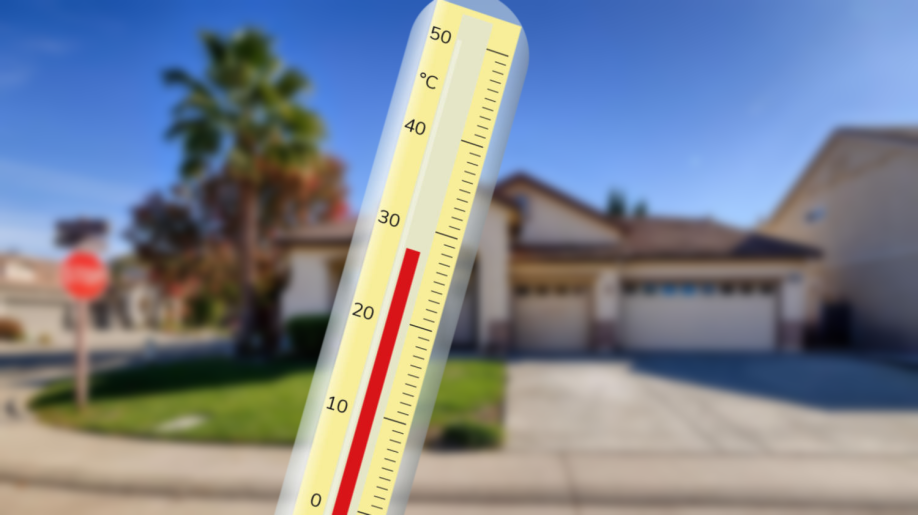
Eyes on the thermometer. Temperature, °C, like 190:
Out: 27.5
